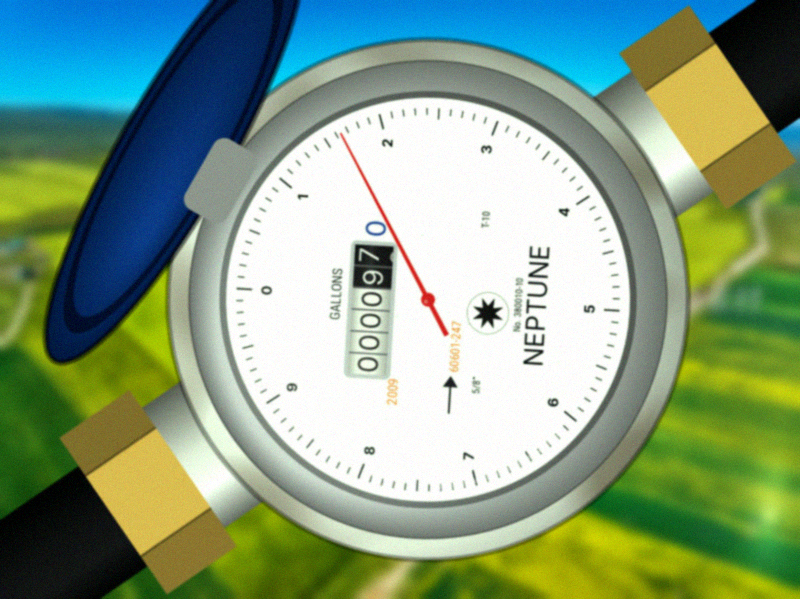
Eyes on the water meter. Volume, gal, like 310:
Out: 971.6
